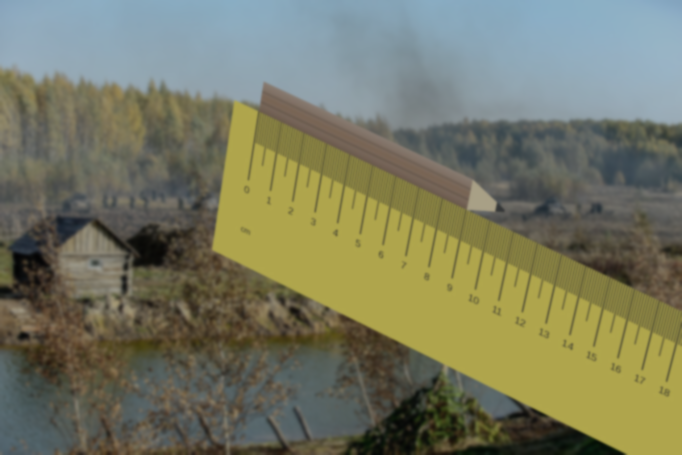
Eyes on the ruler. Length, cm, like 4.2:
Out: 10.5
